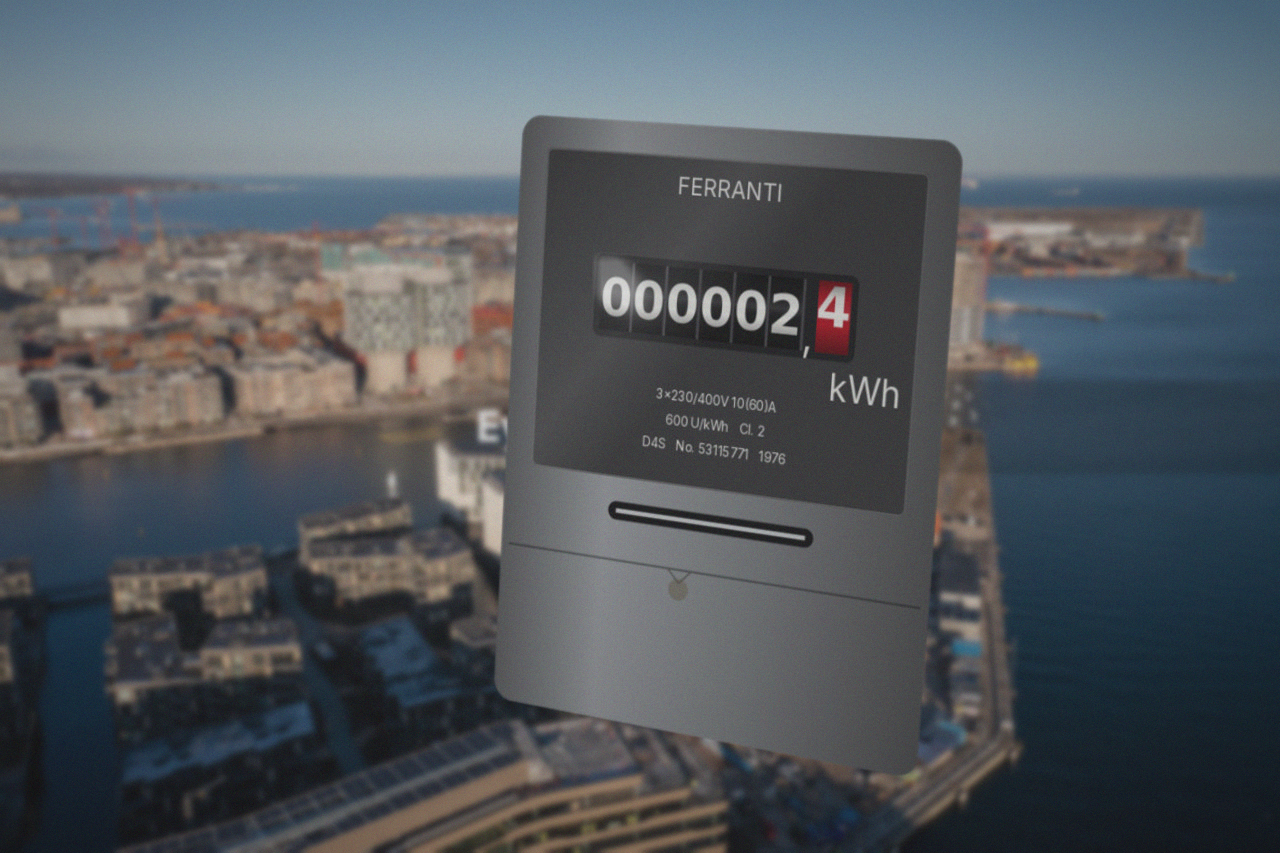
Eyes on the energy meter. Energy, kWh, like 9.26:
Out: 2.4
